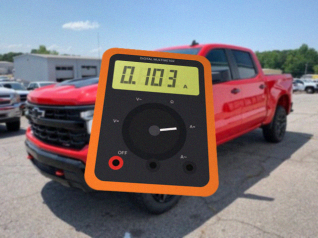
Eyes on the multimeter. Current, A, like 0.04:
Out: 0.103
